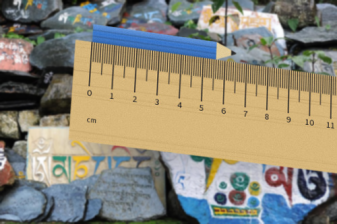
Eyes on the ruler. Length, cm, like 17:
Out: 6.5
